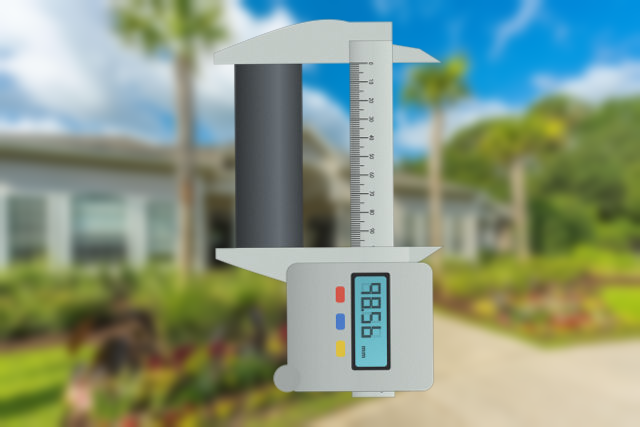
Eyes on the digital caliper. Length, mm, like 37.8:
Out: 98.56
